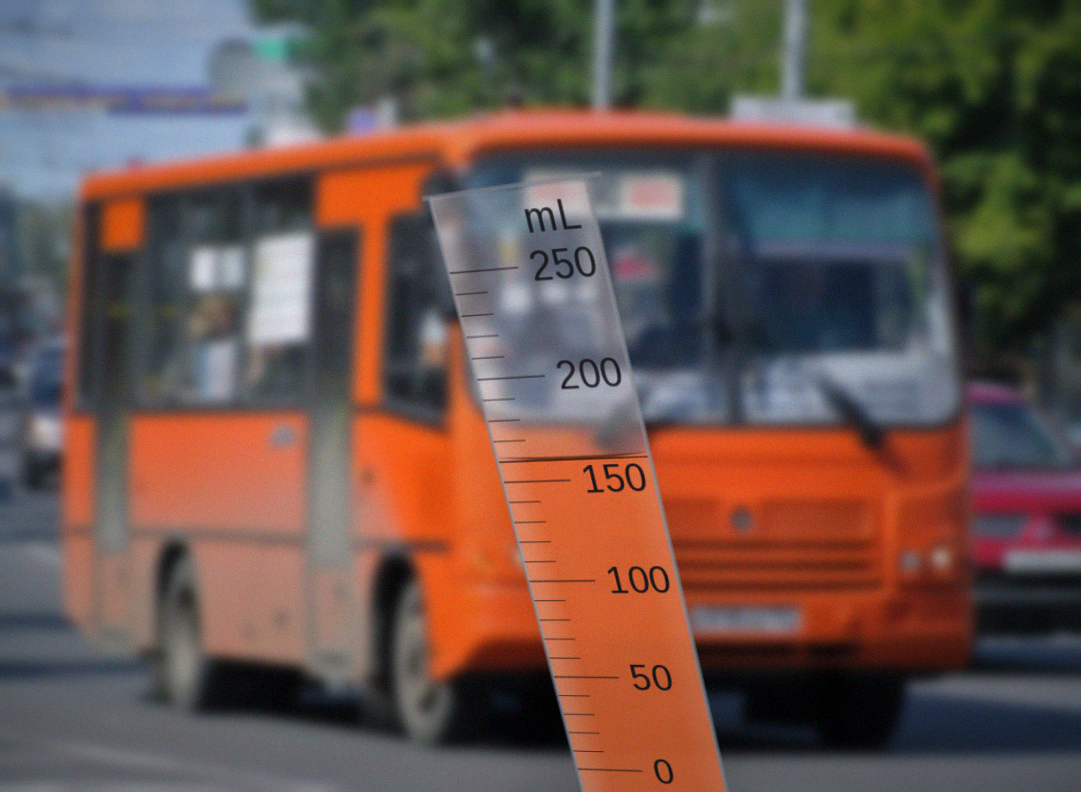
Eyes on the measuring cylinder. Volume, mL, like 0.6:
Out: 160
